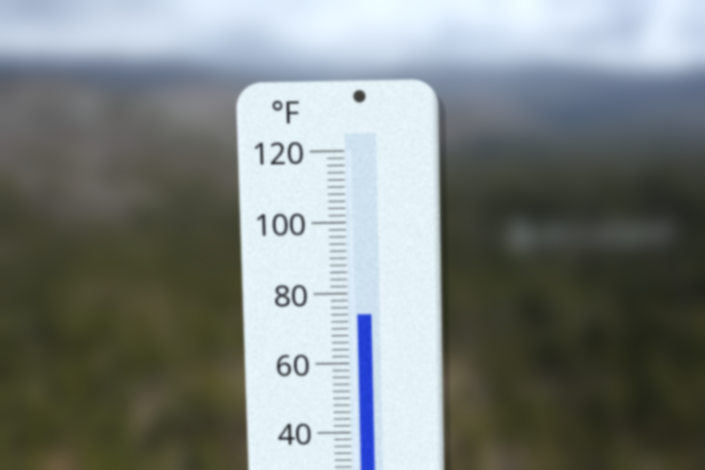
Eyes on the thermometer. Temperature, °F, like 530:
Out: 74
